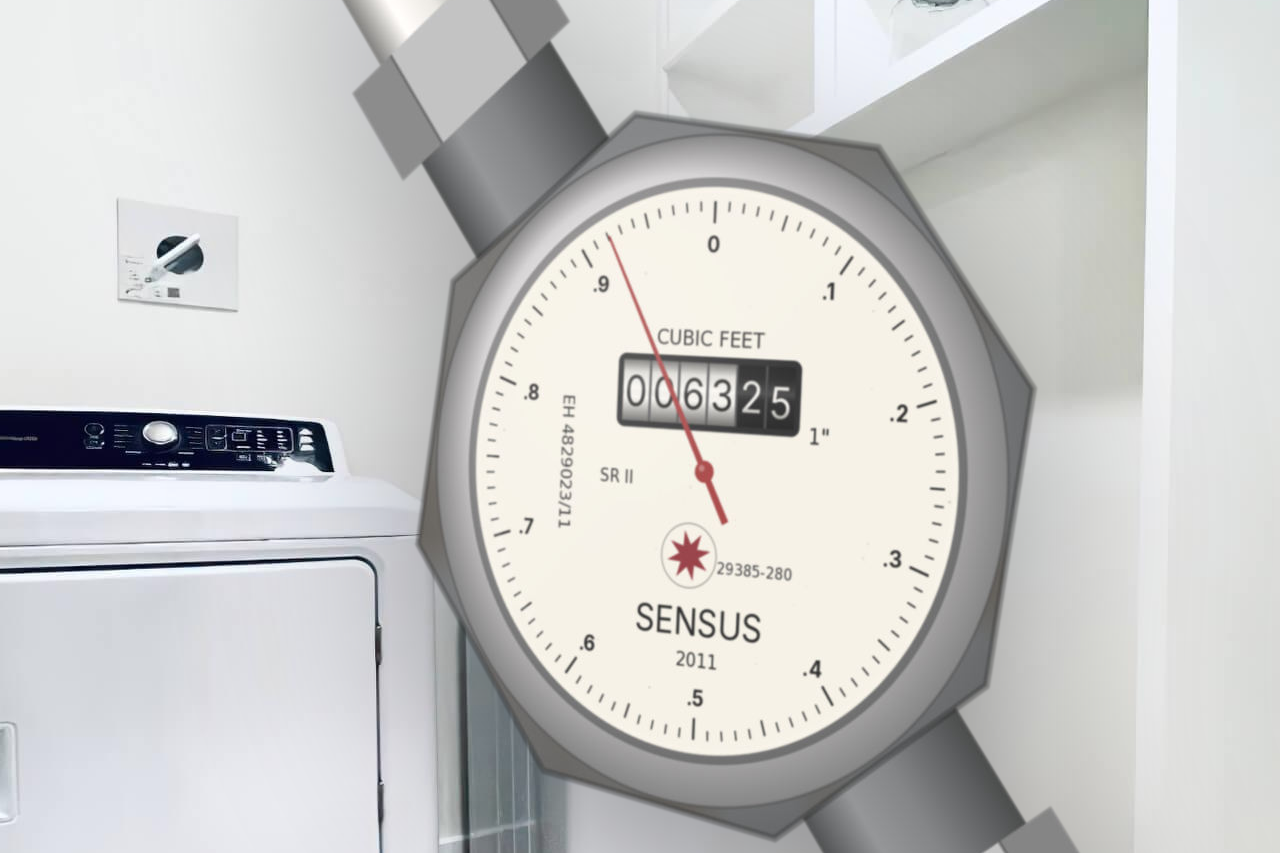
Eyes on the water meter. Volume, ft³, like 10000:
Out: 6324.92
